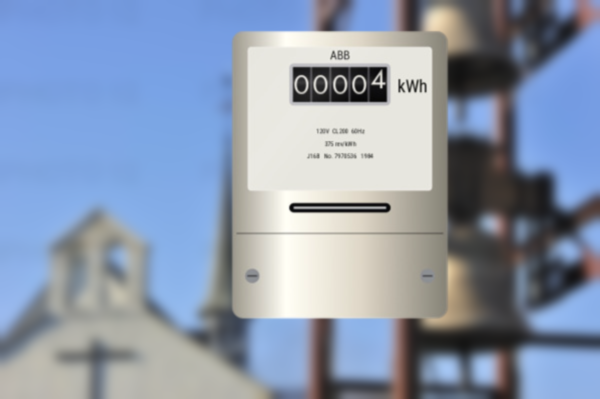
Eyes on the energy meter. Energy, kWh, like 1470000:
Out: 4
